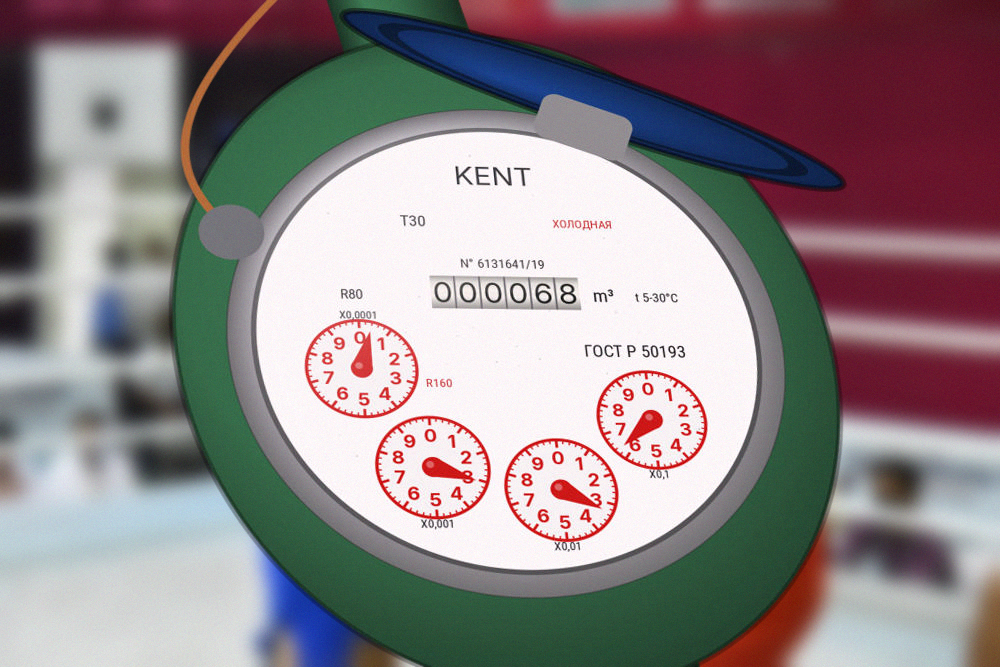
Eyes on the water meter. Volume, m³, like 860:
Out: 68.6330
